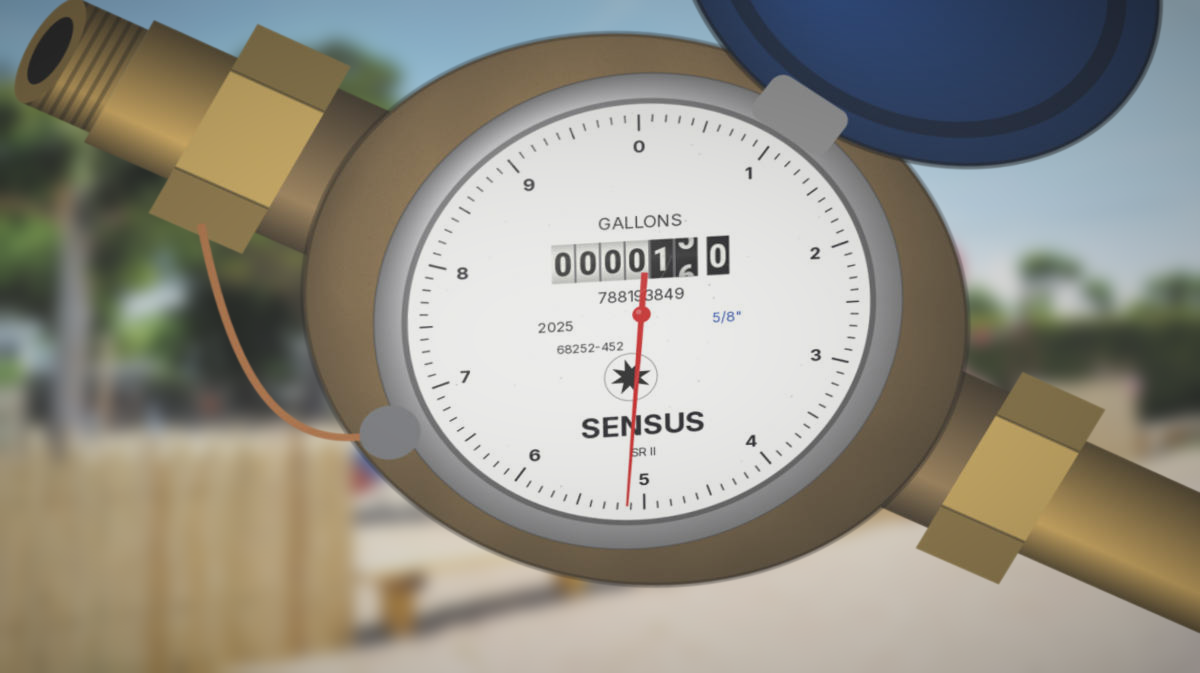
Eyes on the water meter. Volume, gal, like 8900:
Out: 155.1
